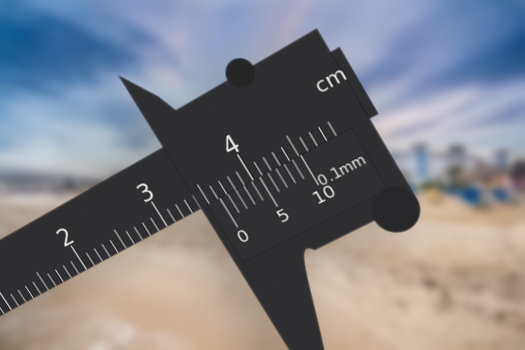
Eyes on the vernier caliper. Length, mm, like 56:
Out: 36.2
